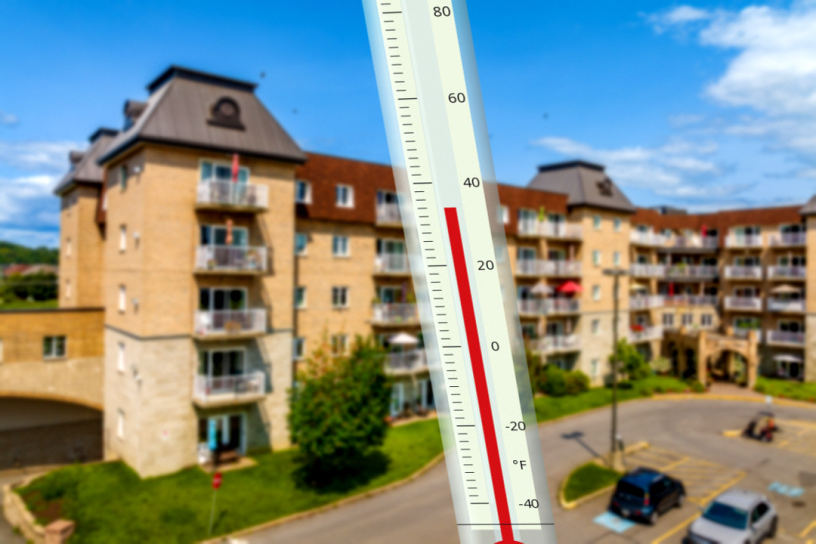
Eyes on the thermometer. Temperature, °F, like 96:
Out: 34
